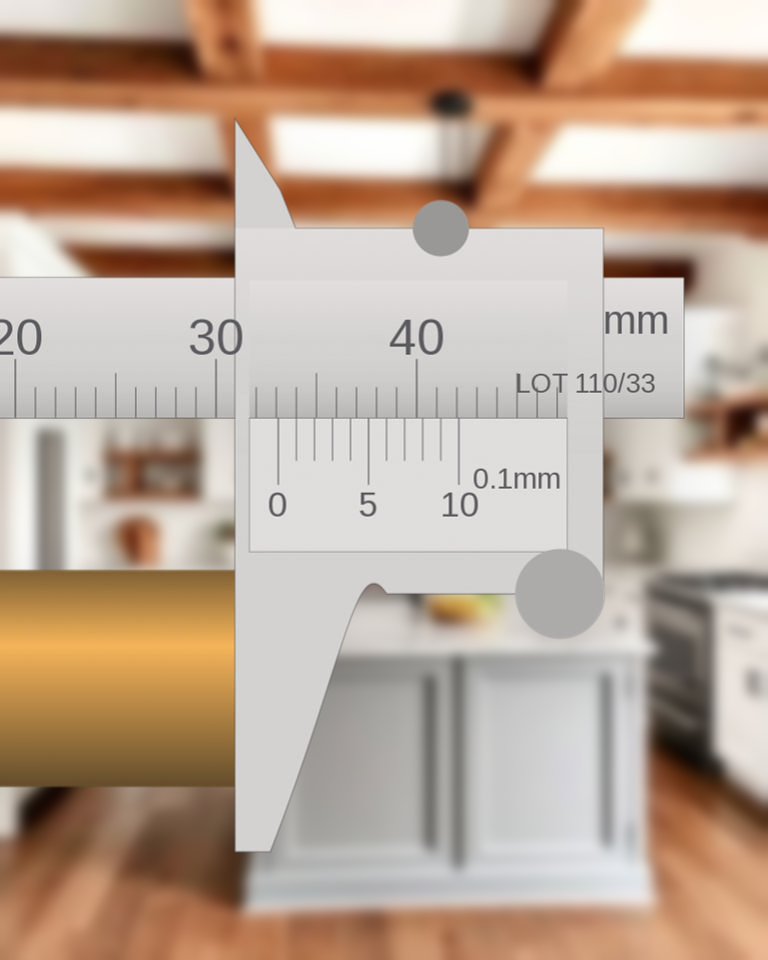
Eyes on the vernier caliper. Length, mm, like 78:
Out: 33.1
